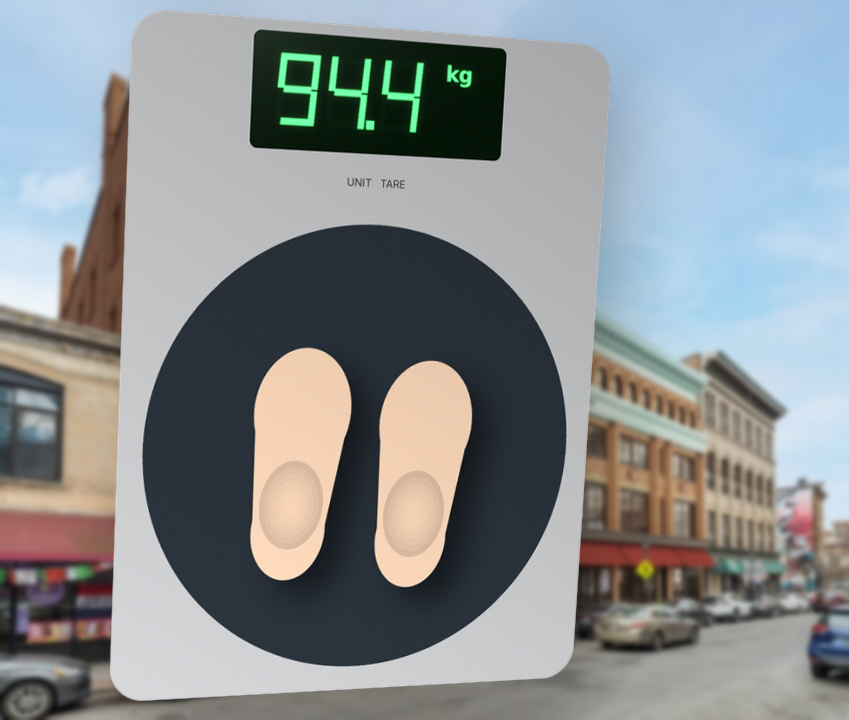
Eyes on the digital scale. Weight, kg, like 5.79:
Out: 94.4
